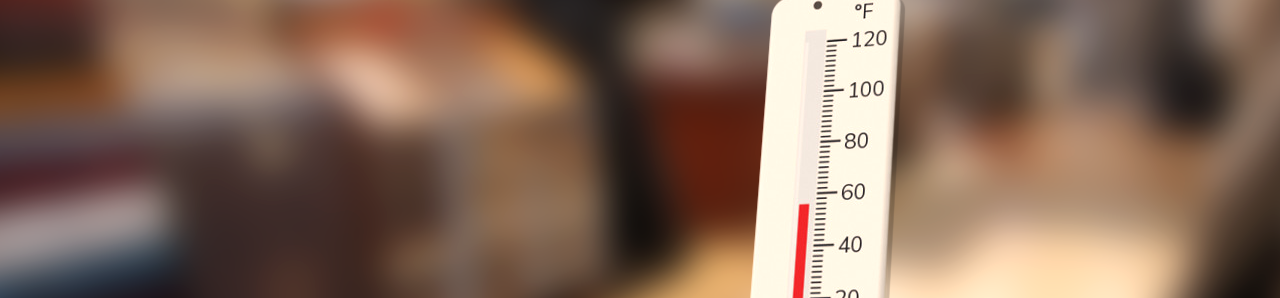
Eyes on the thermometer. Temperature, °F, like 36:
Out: 56
